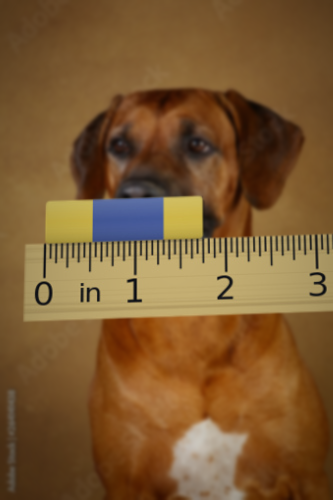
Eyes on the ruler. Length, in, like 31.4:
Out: 1.75
